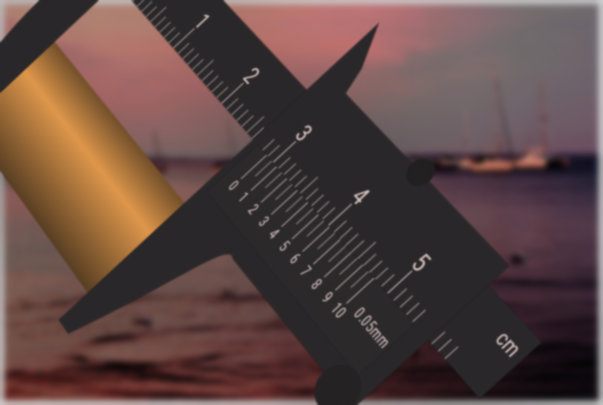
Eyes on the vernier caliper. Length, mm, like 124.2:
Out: 28.8
